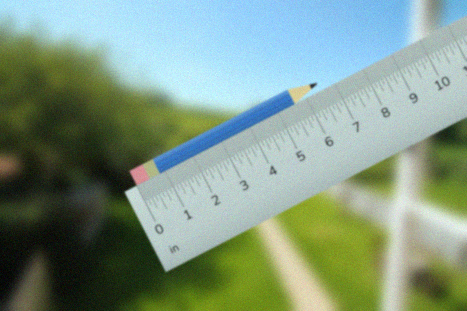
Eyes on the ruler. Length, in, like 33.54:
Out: 6.5
